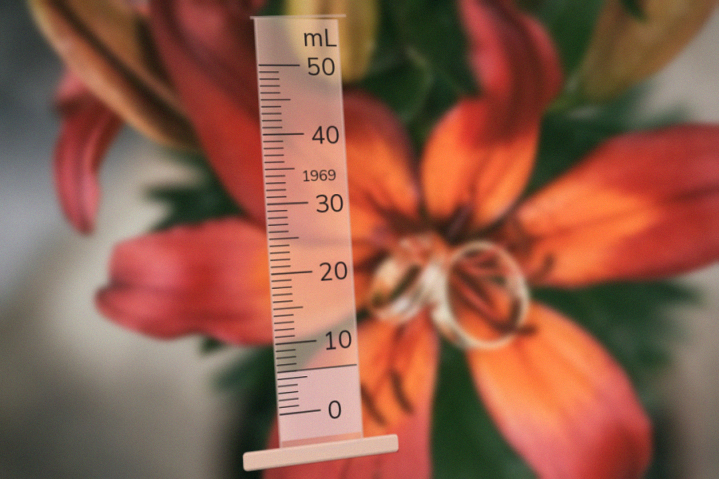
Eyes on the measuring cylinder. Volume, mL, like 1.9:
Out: 6
